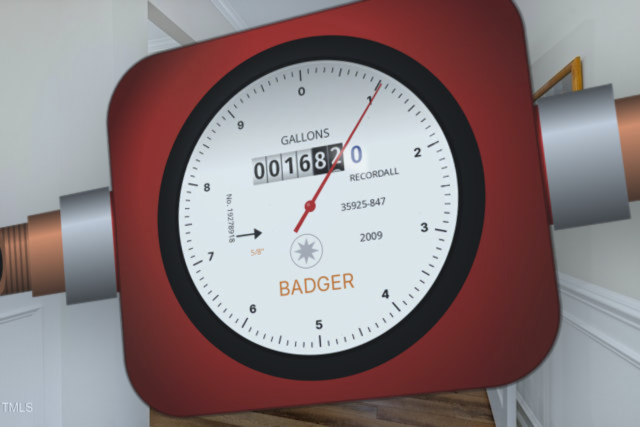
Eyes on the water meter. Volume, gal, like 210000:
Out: 16821.0
